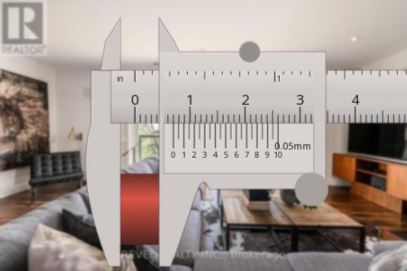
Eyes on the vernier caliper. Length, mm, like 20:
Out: 7.0
